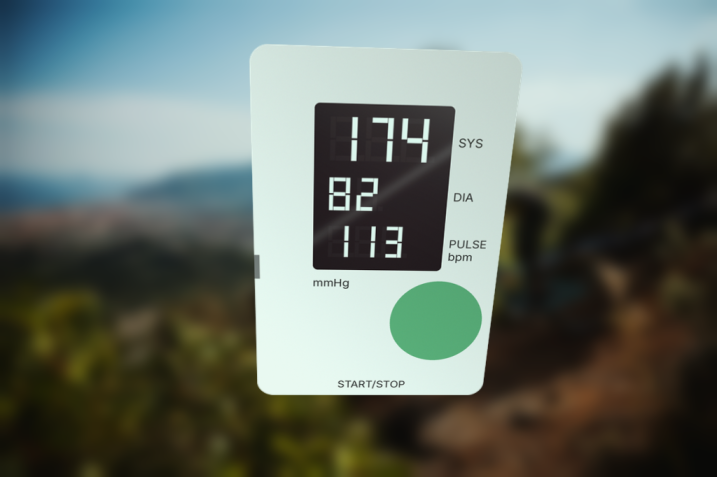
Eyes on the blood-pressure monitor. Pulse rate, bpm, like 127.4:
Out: 113
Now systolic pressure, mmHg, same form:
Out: 174
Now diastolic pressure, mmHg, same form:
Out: 82
